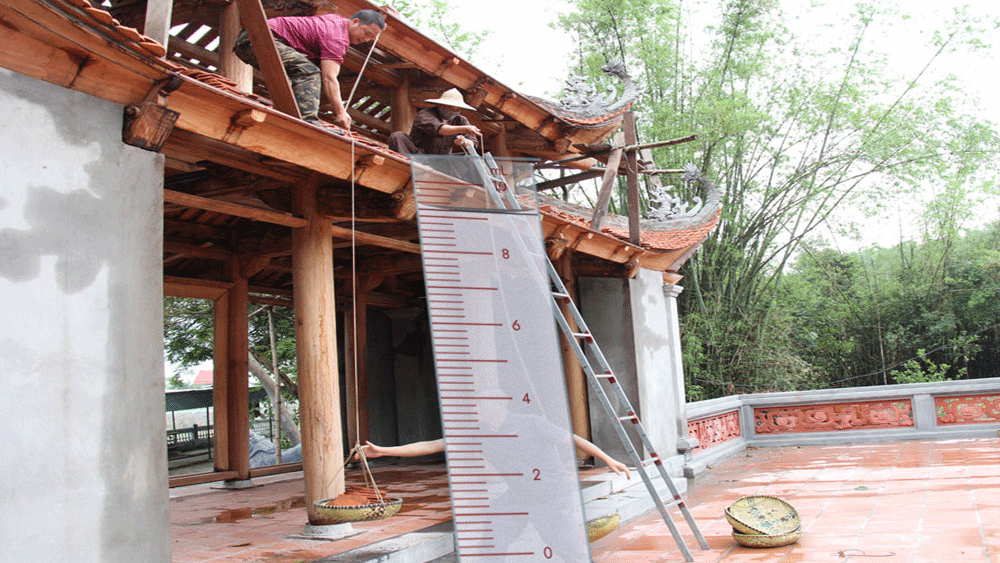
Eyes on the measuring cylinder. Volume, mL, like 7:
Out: 9.2
